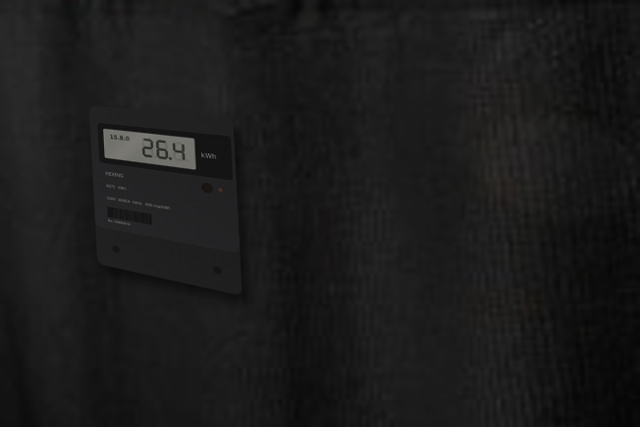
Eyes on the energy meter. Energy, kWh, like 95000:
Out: 26.4
